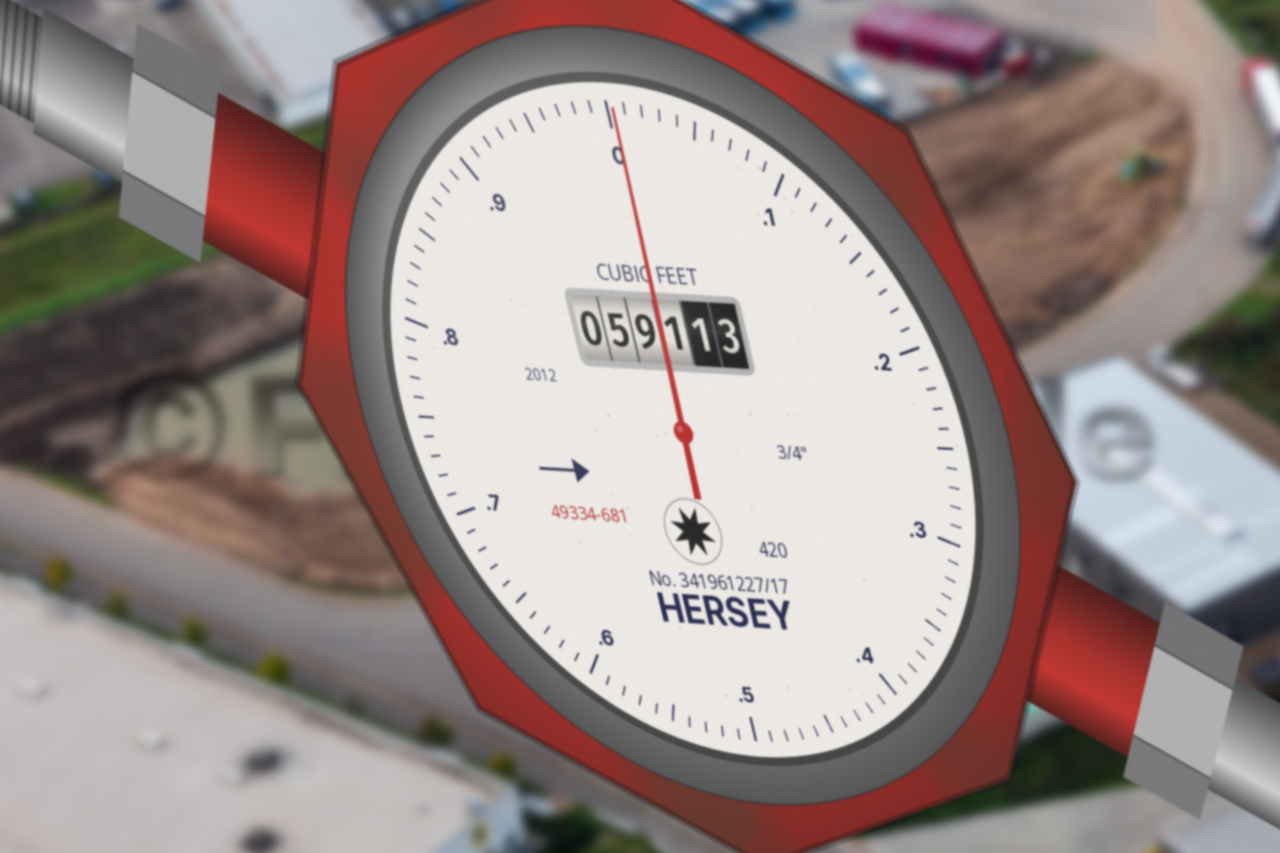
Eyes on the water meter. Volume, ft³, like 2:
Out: 59113.00
